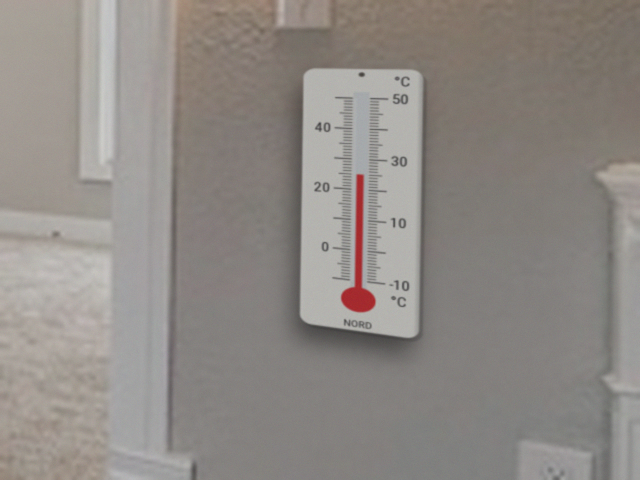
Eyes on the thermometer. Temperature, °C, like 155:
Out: 25
